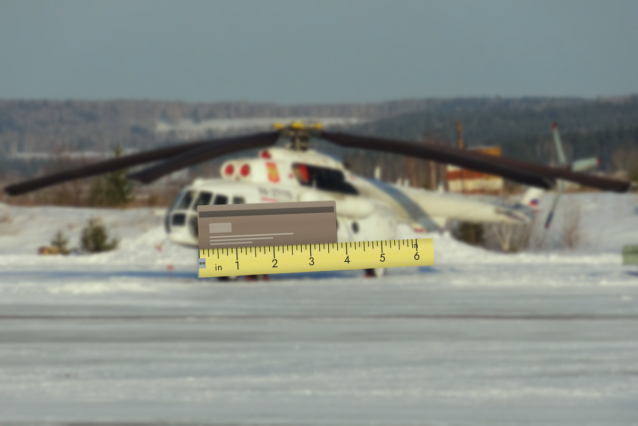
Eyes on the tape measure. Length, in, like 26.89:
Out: 3.75
